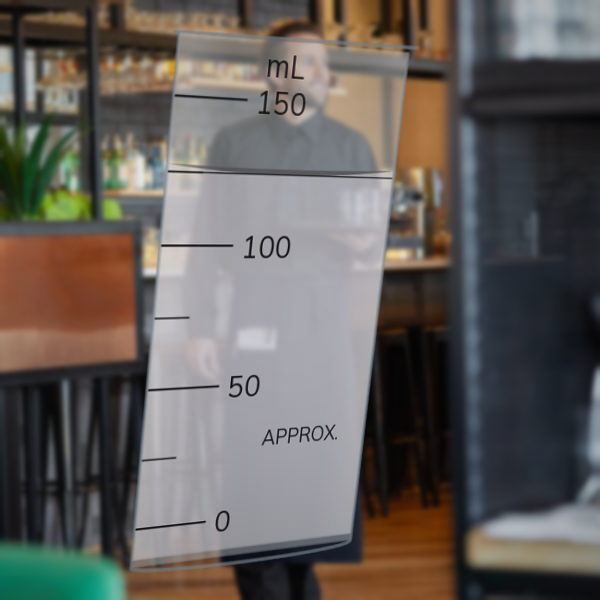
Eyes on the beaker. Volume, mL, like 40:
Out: 125
